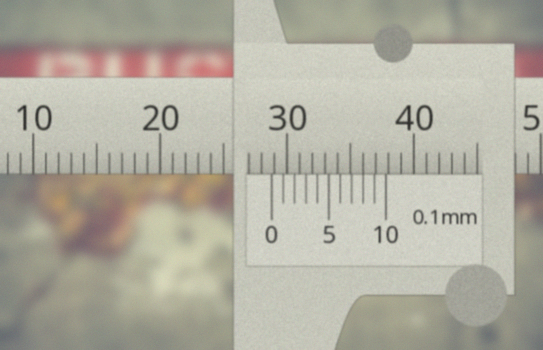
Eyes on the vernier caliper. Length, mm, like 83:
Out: 28.8
